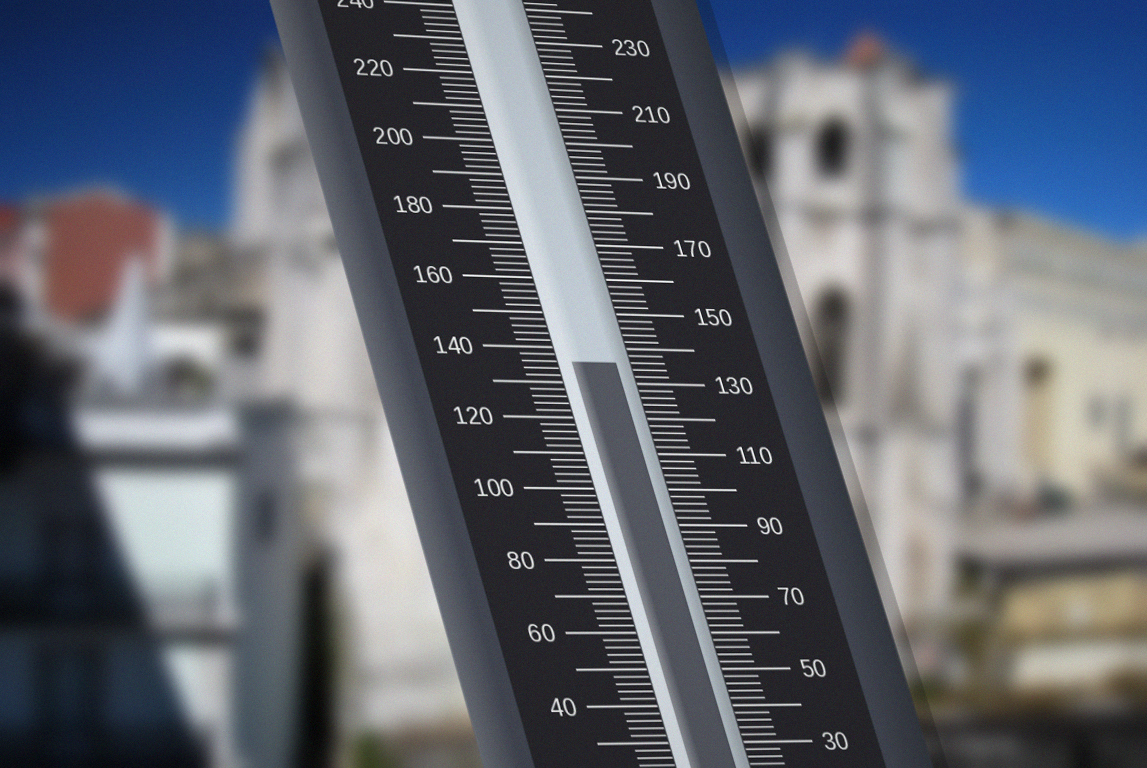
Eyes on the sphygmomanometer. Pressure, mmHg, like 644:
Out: 136
